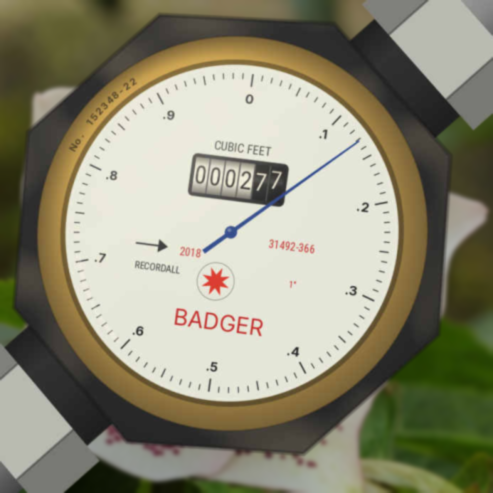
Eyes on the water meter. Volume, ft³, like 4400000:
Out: 277.13
